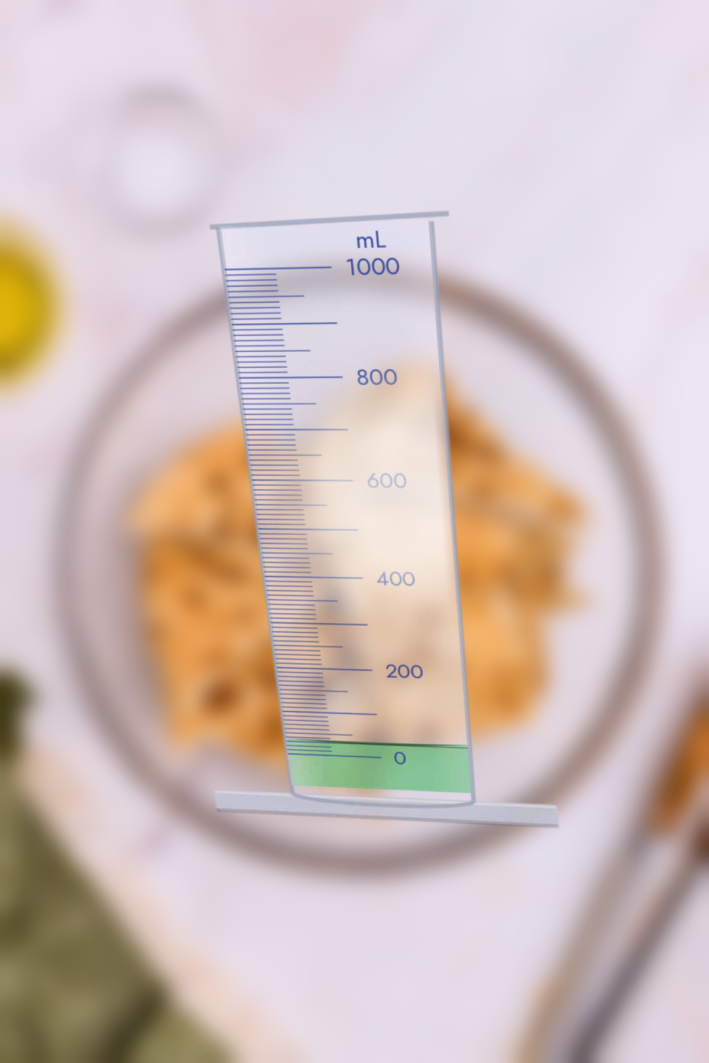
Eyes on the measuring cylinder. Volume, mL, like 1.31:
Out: 30
